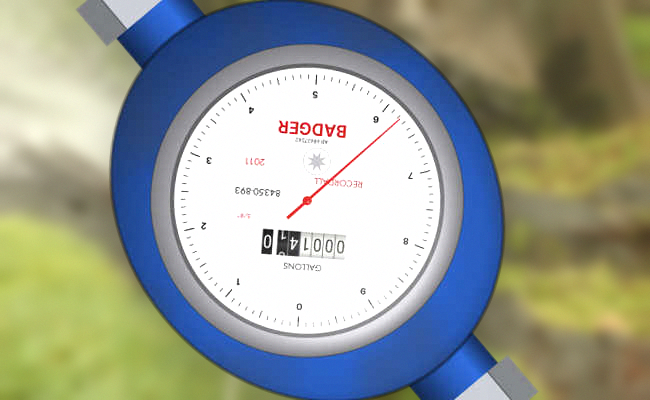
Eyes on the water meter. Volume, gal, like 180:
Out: 1406.2
